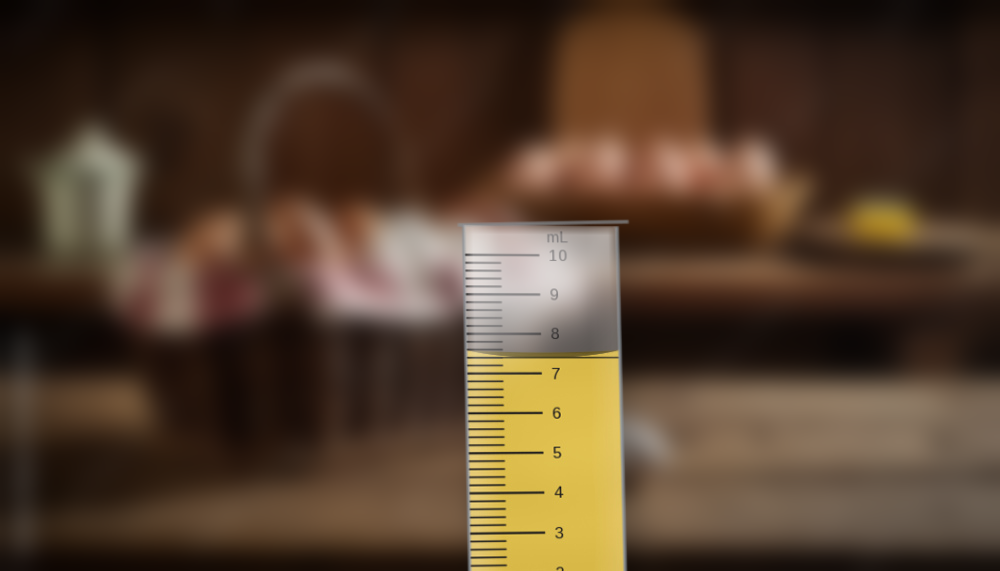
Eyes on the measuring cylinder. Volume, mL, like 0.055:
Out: 7.4
